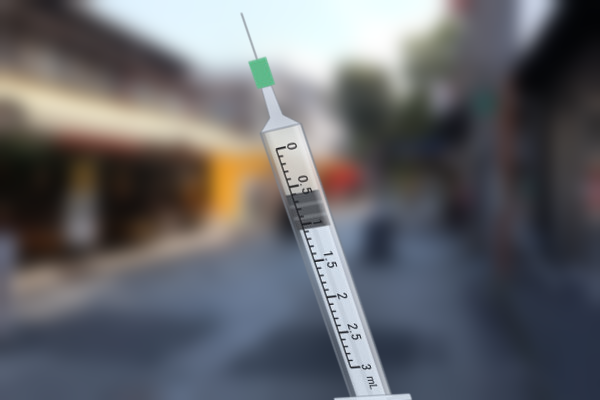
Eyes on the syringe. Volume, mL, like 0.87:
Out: 0.6
